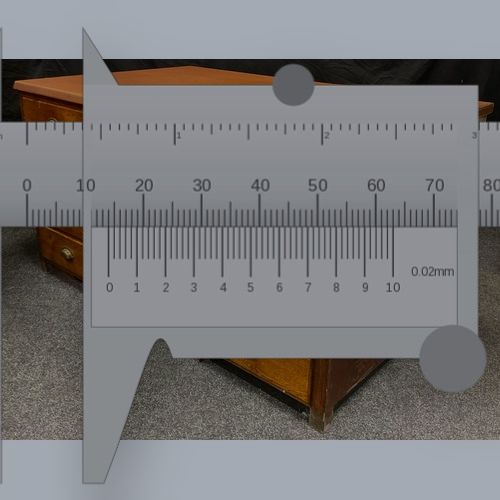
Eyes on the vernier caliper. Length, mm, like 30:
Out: 14.0
